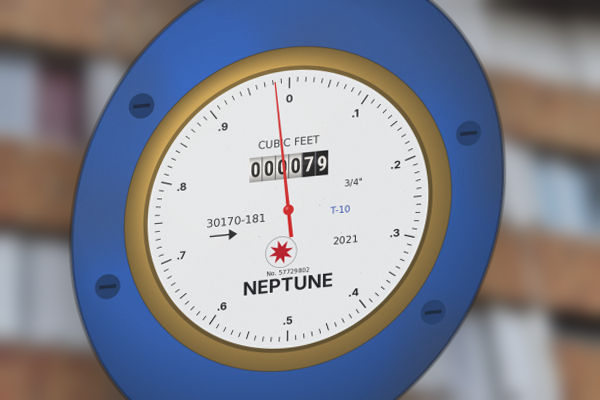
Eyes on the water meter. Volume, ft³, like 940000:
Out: 78.98
